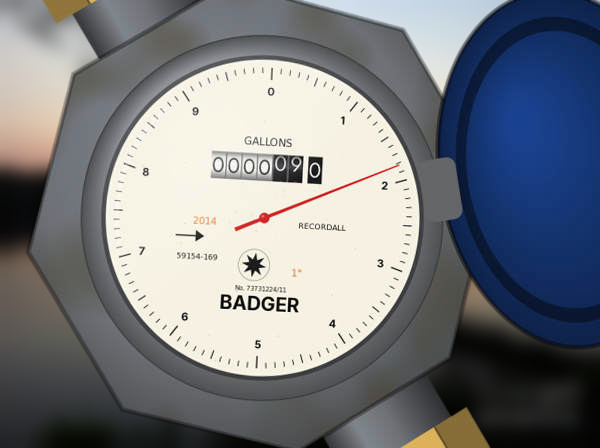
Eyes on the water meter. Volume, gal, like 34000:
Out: 91.8
